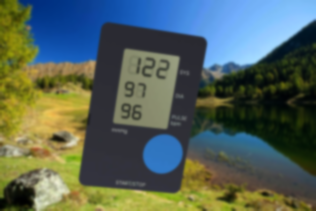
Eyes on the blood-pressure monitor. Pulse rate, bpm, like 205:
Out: 96
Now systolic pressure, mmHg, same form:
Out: 122
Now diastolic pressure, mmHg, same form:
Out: 97
